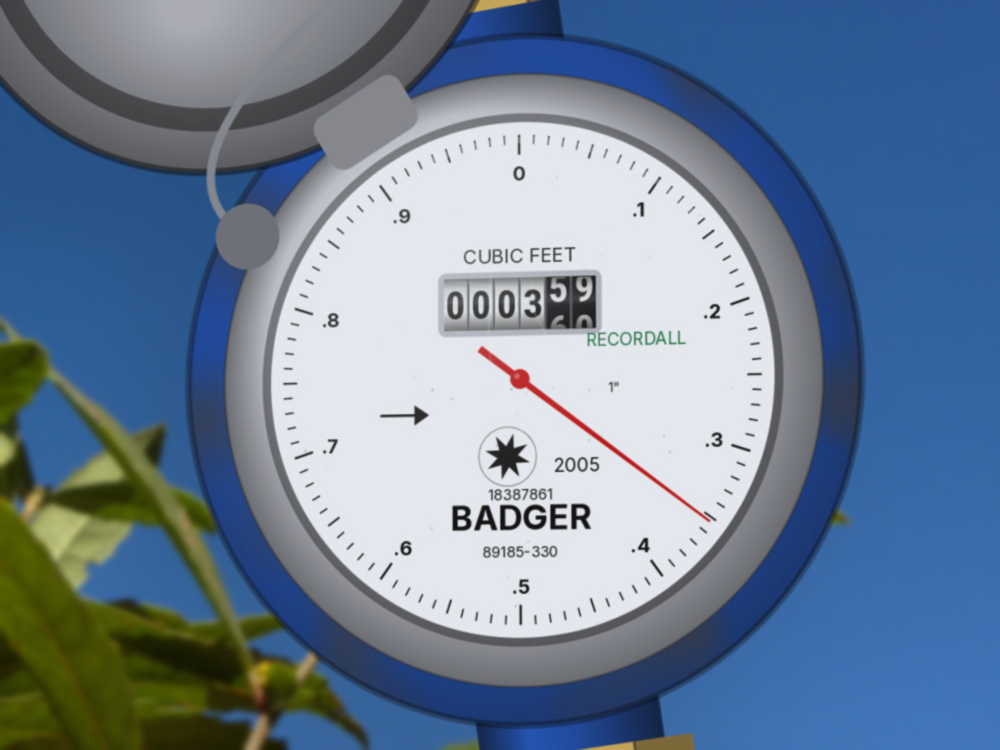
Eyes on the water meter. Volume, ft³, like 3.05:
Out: 359.35
